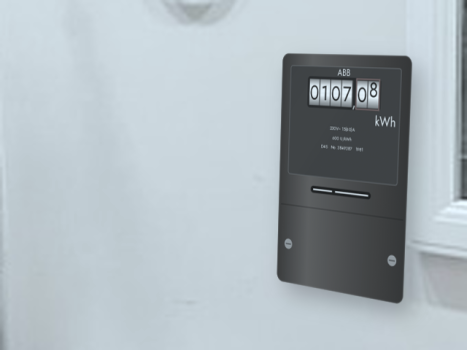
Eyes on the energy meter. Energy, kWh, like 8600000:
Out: 107.08
